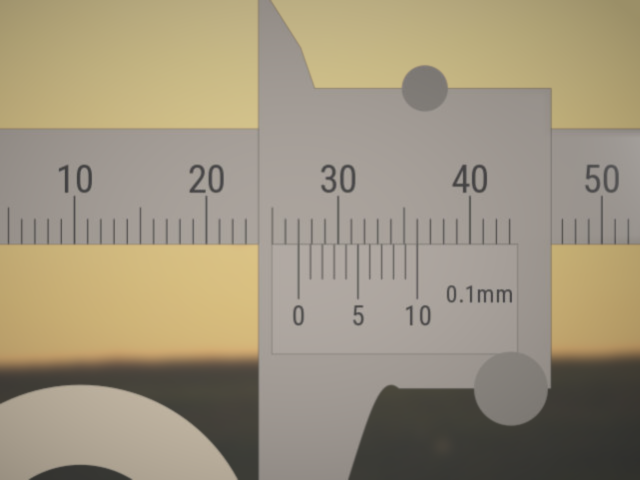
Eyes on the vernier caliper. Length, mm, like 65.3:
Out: 27.0
